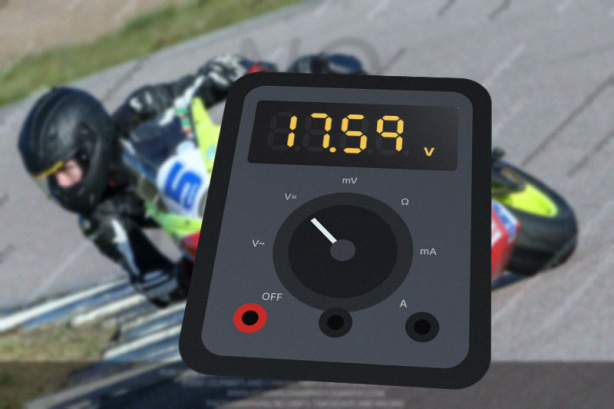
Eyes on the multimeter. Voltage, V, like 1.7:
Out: 17.59
